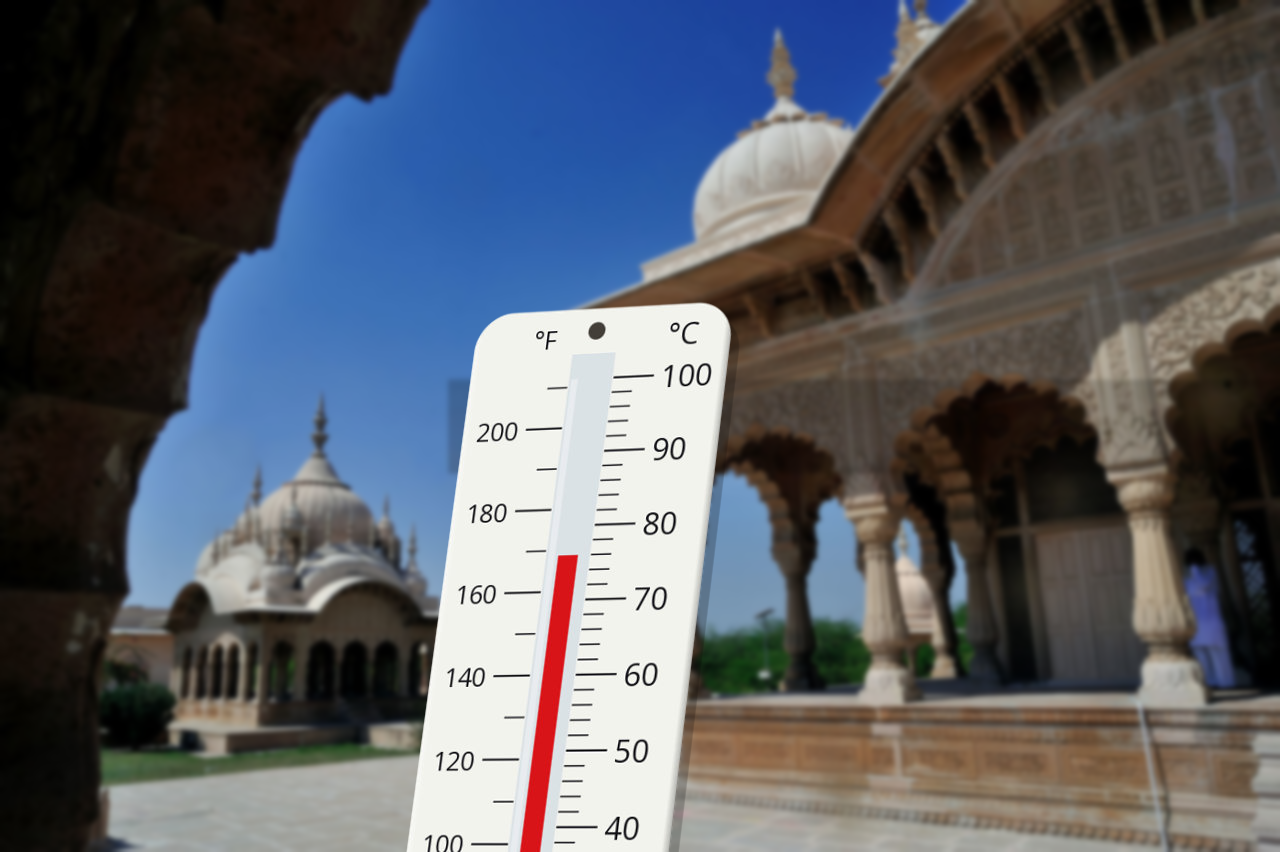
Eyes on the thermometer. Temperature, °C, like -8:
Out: 76
